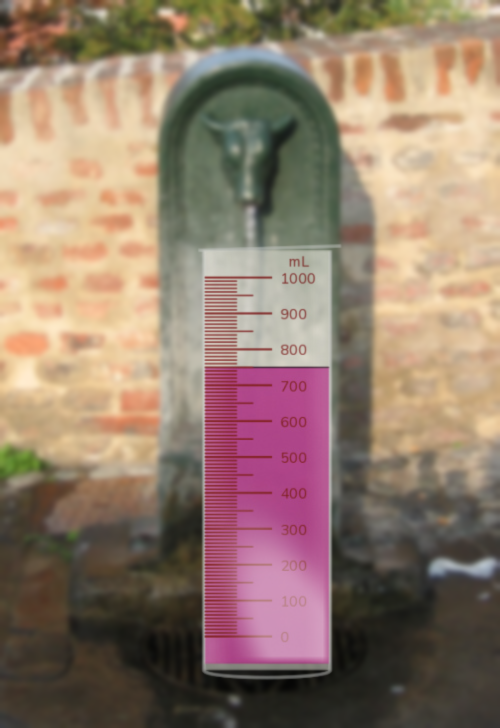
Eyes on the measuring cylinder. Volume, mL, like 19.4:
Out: 750
